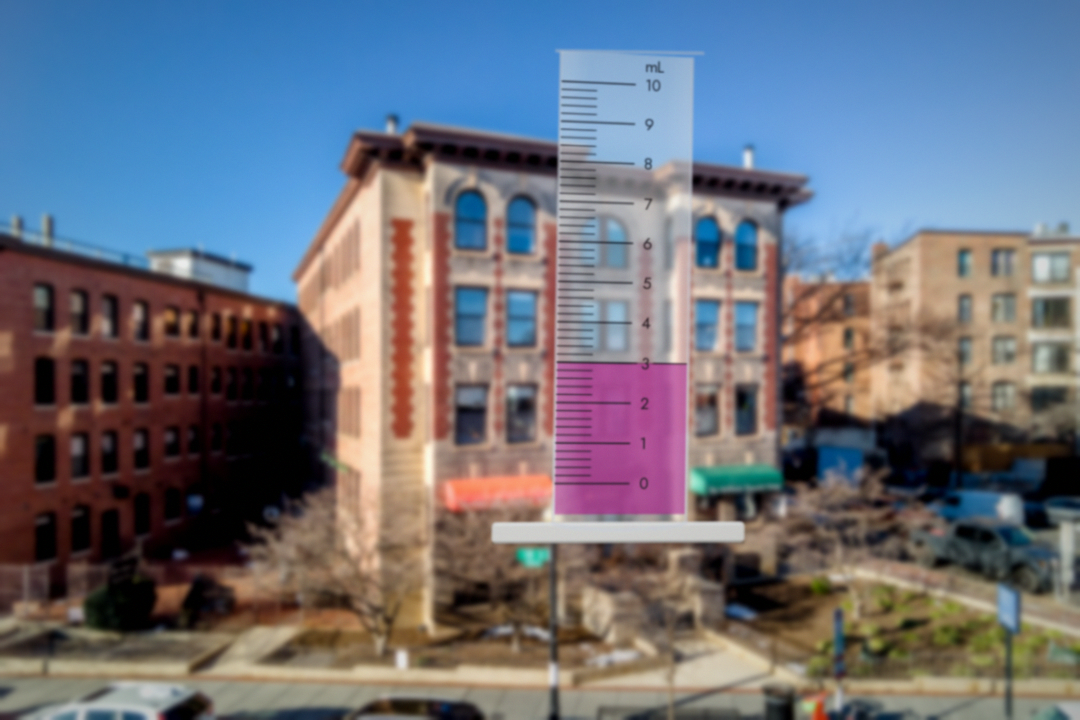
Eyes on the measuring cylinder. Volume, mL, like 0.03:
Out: 3
